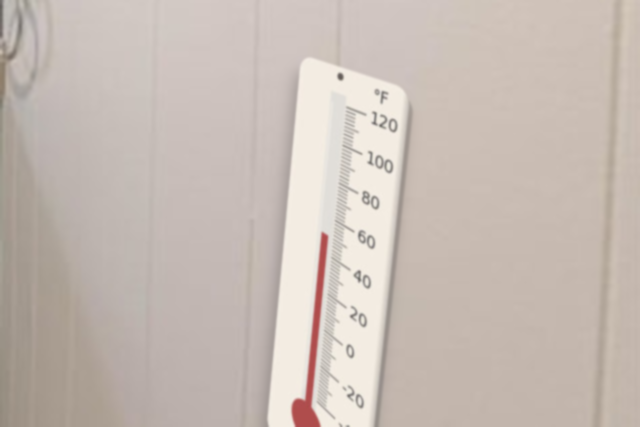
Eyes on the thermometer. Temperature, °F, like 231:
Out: 50
